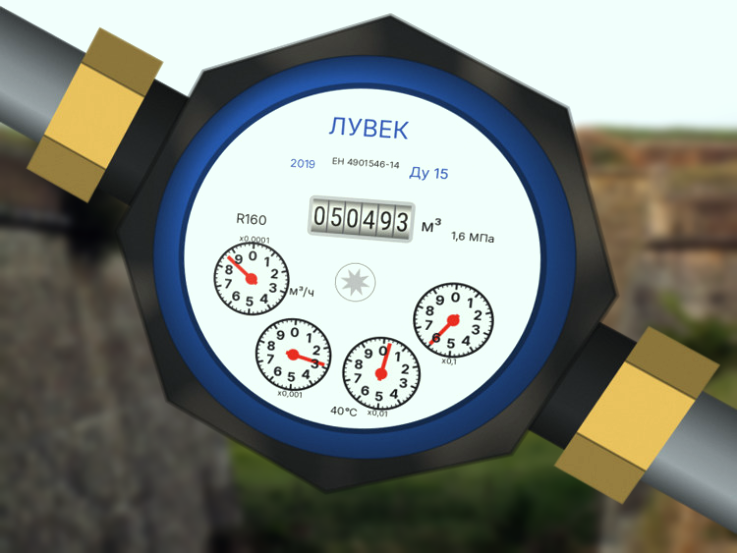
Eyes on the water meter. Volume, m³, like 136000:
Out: 50493.6028
